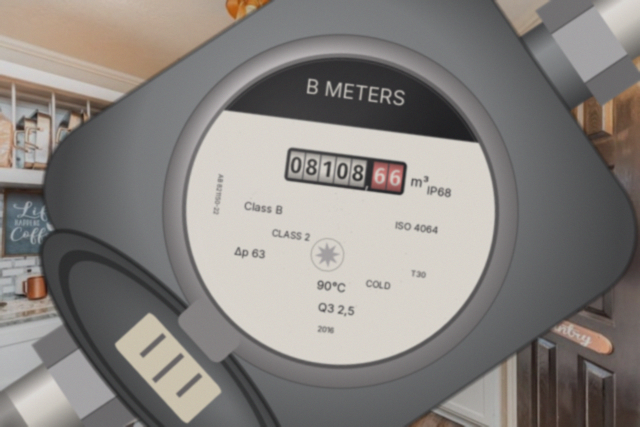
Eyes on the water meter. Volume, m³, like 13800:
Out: 8108.66
